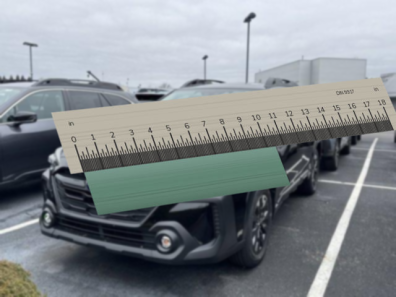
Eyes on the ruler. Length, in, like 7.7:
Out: 10.5
